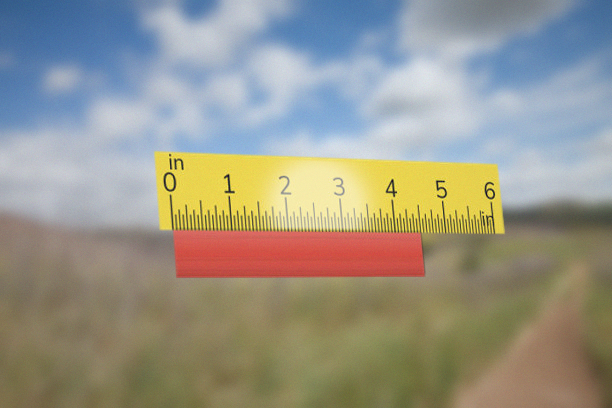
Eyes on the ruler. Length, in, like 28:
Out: 4.5
